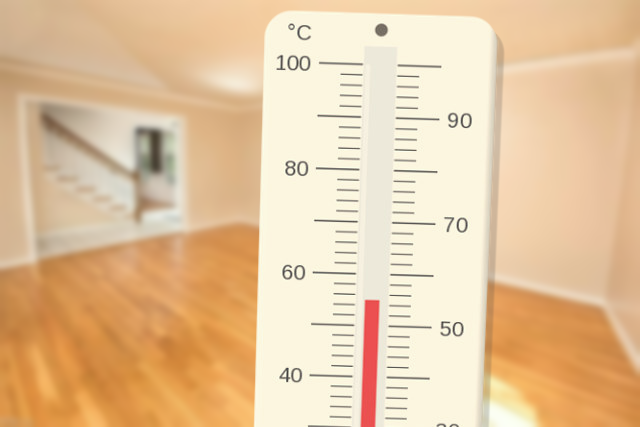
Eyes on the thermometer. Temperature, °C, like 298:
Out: 55
